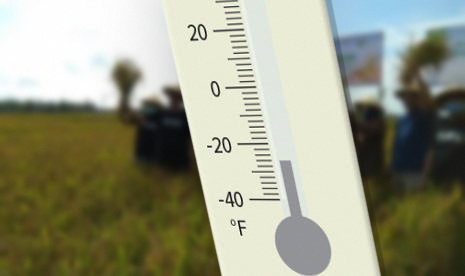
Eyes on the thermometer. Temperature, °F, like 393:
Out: -26
